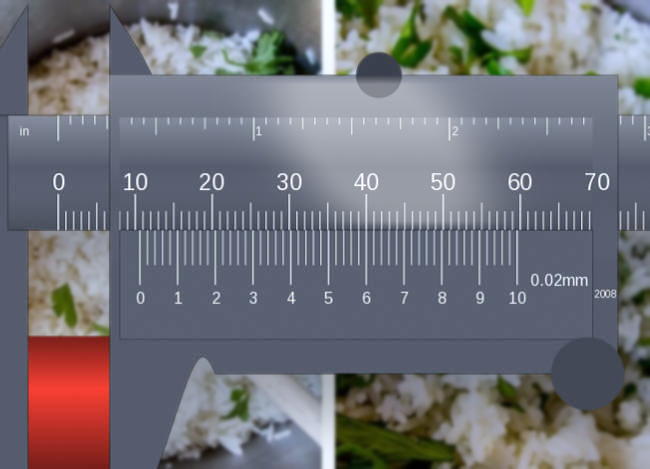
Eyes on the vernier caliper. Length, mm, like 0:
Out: 10.6
